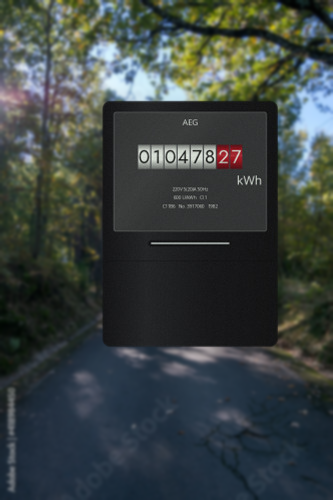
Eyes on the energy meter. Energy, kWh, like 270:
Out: 10478.27
